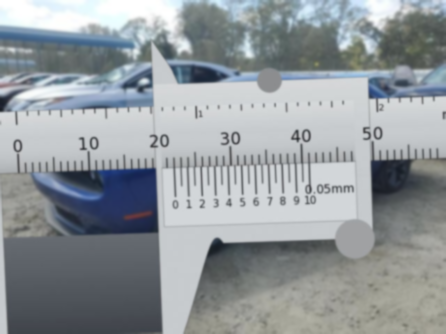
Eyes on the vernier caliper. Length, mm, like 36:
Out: 22.0
